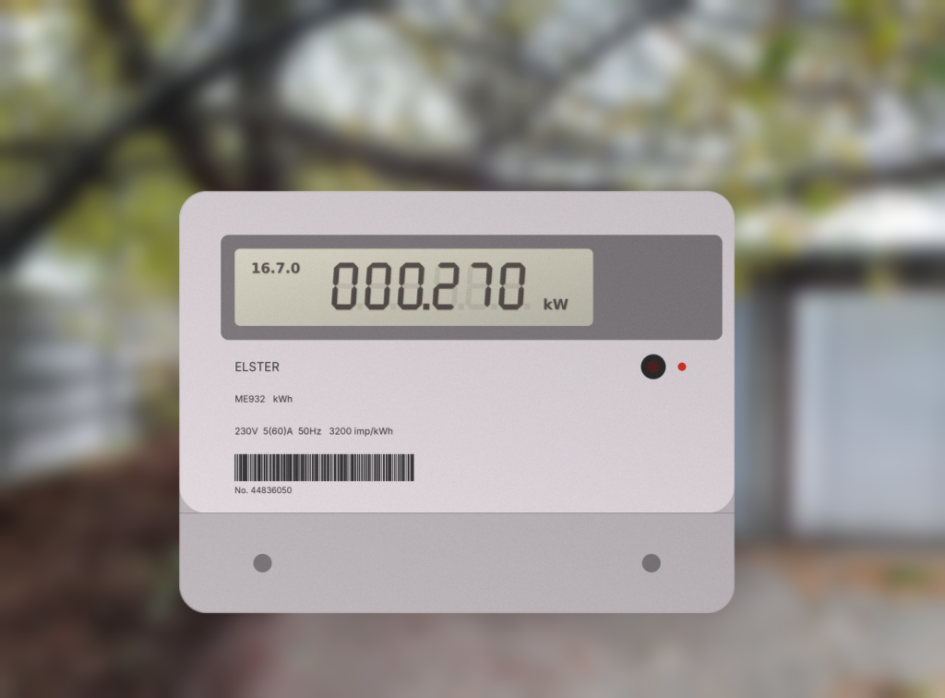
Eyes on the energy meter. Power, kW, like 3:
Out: 0.270
